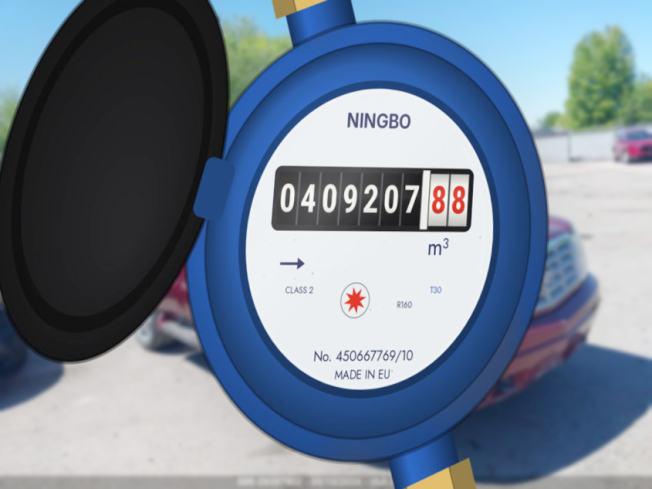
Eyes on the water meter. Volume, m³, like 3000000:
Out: 409207.88
